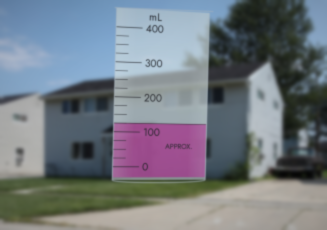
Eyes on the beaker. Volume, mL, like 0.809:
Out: 125
